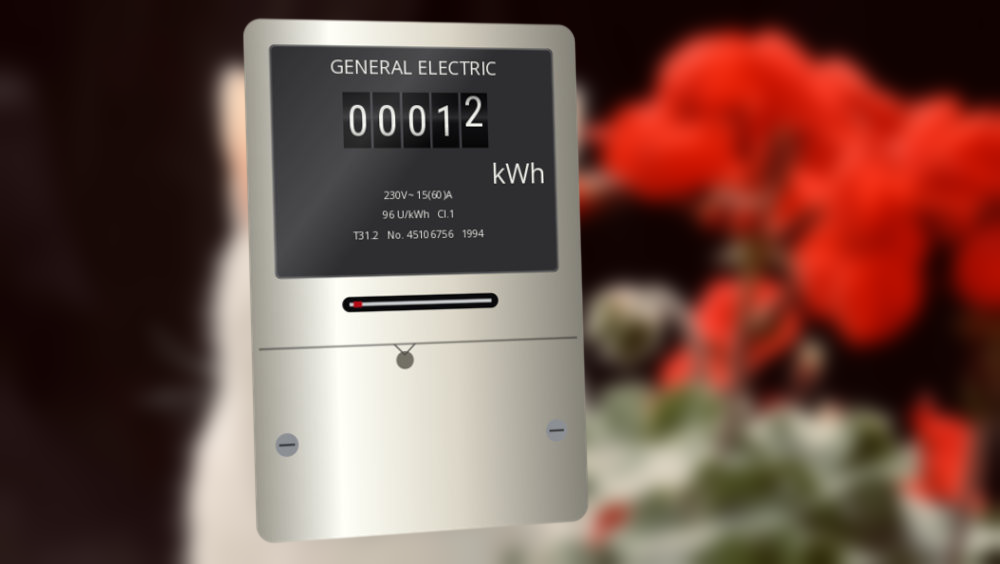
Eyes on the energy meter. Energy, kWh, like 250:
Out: 12
